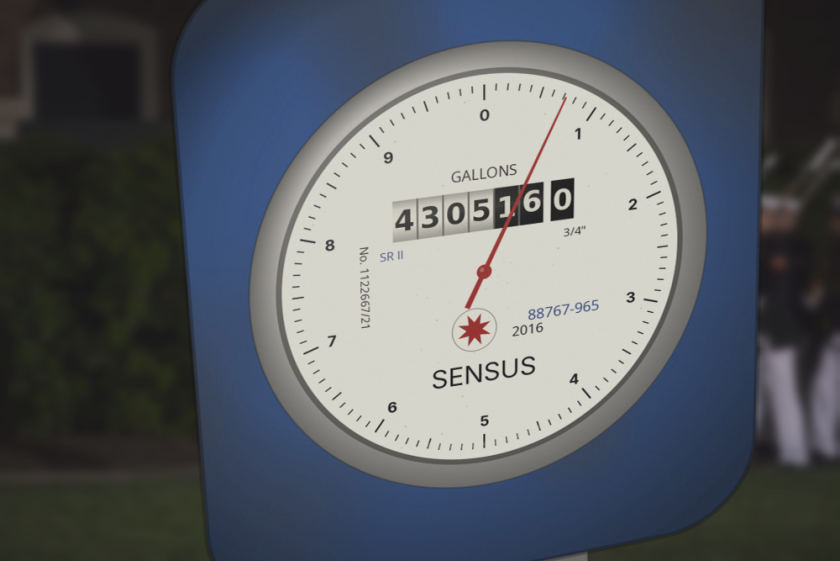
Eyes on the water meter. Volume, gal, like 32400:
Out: 4305160.7
